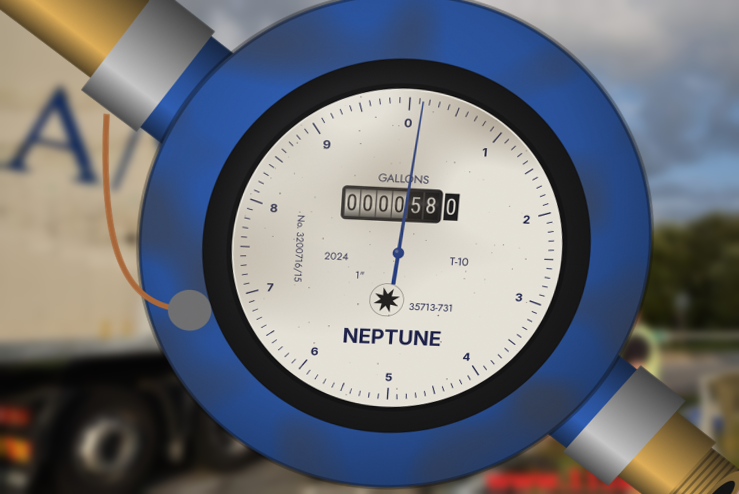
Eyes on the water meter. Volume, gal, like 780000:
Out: 580.1
